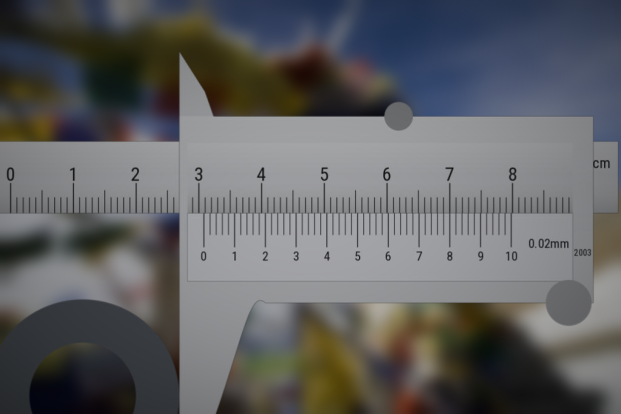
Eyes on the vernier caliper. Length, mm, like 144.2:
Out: 30.8
